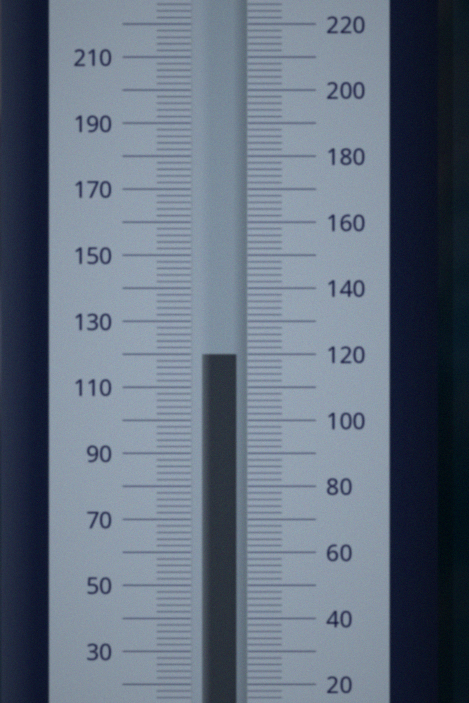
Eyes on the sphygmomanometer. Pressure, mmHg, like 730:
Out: 120
